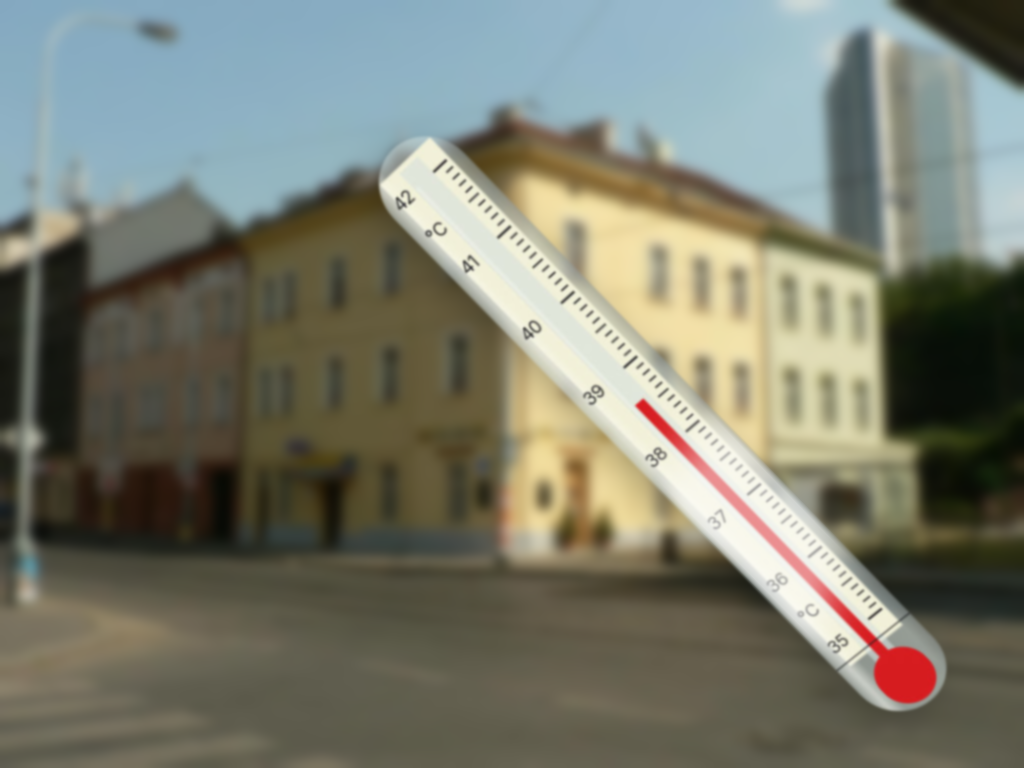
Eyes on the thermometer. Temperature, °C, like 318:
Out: 38.6
